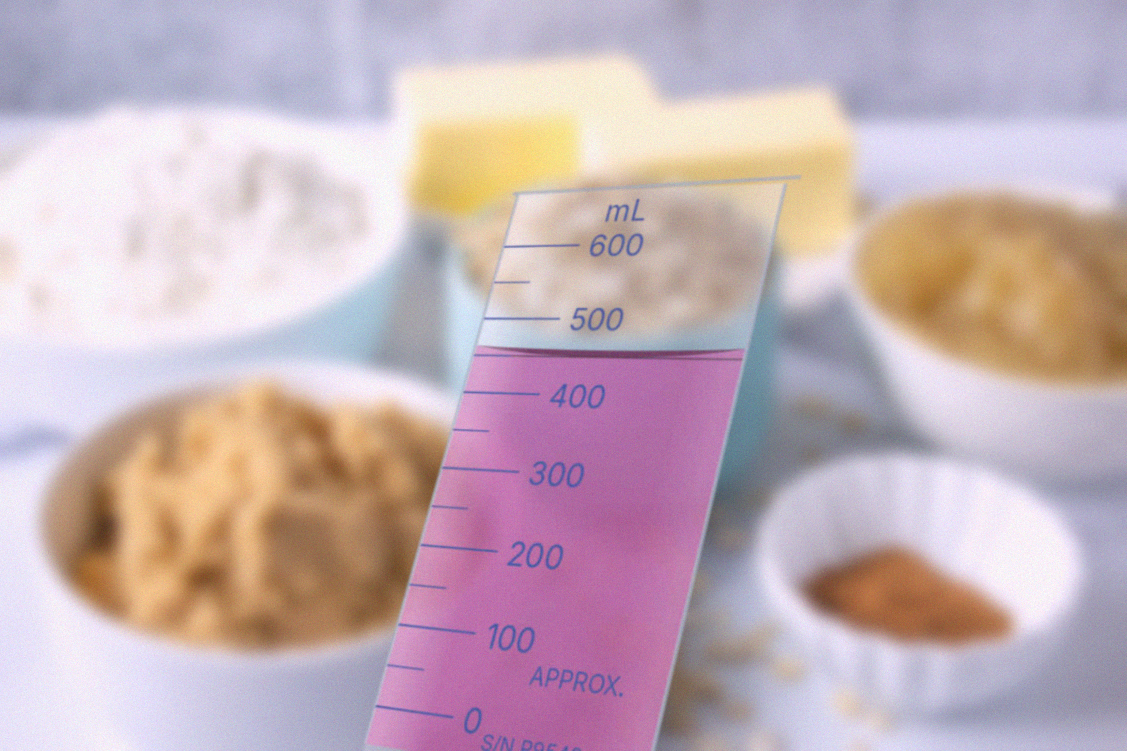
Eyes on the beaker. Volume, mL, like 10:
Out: 450
